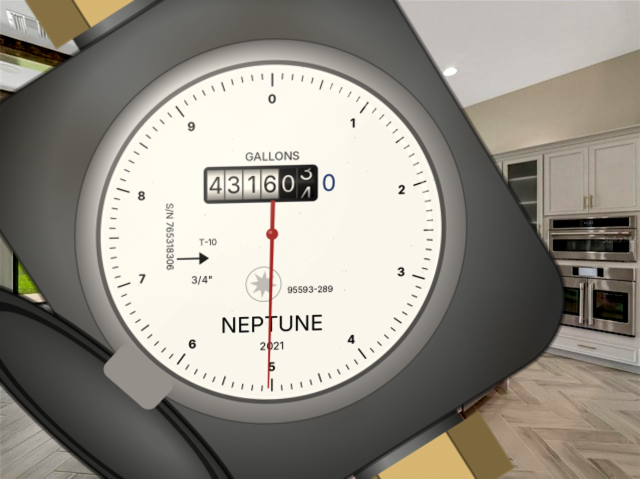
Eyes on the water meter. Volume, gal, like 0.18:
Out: 4316035.0
